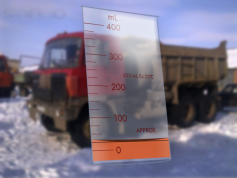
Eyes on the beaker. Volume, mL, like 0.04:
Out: 25
